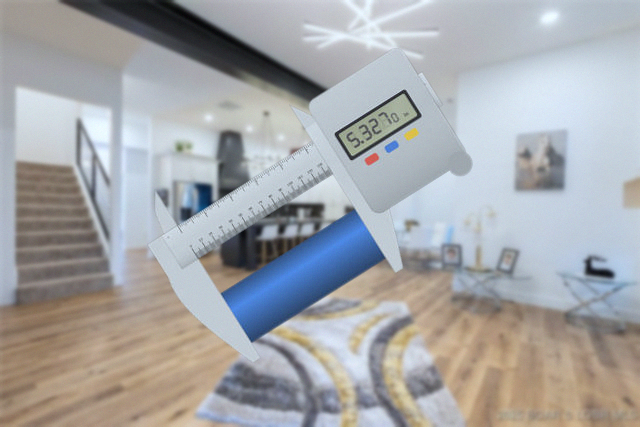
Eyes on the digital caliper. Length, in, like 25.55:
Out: 5.3270
